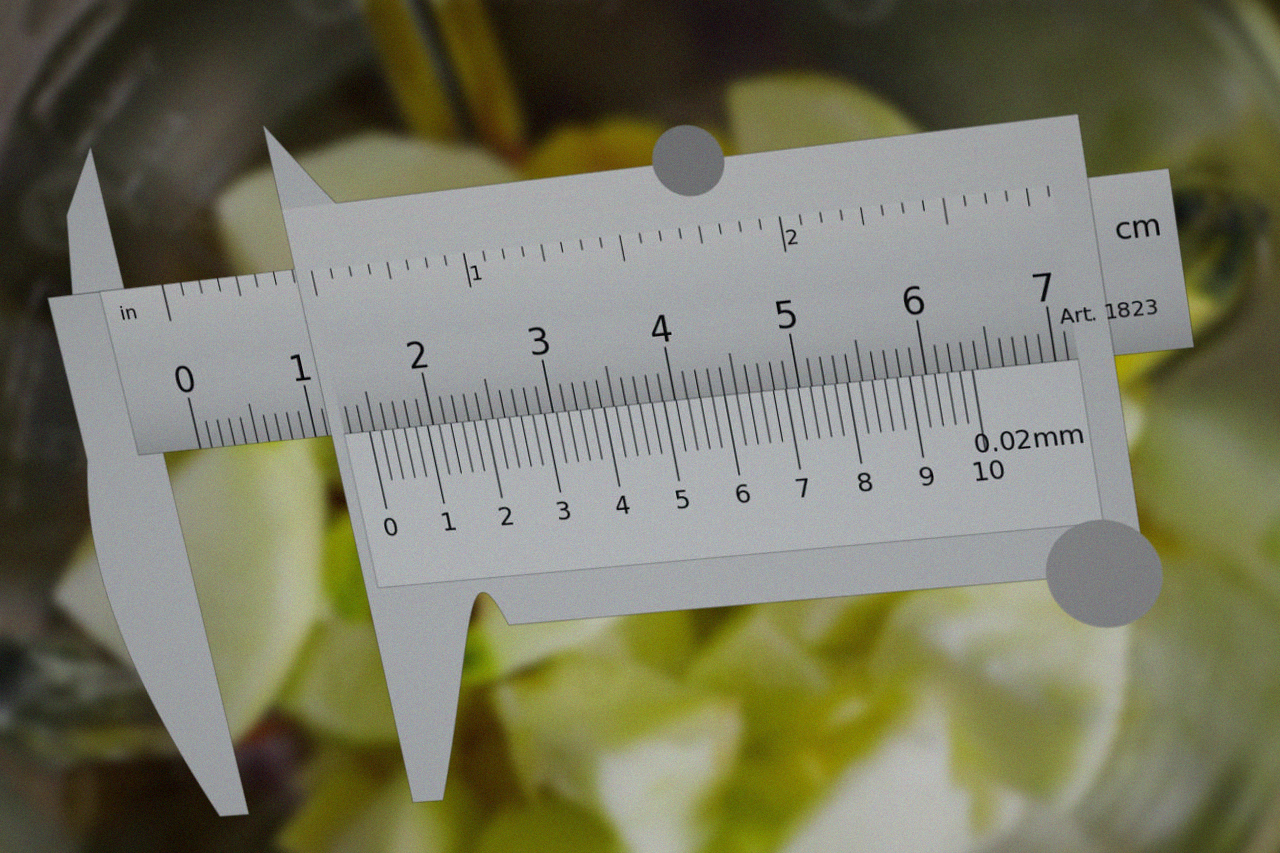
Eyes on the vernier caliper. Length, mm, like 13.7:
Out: 14.6
